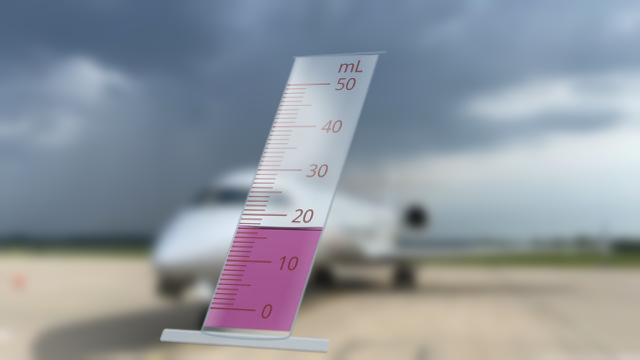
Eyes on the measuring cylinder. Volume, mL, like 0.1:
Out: 17
